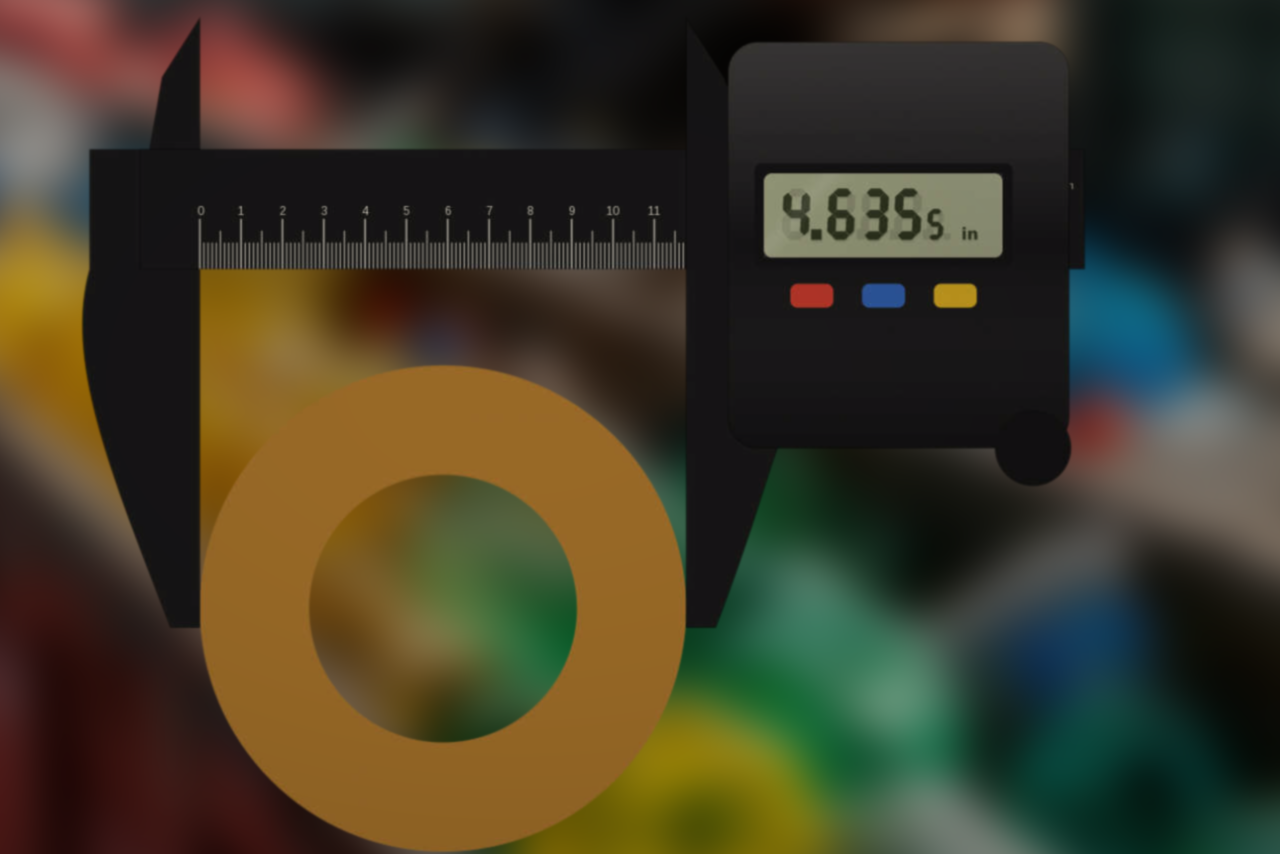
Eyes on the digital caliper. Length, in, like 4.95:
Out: 4.6355
